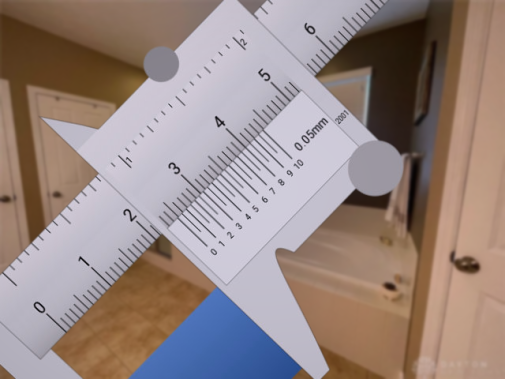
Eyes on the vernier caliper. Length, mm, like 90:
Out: 24.8
